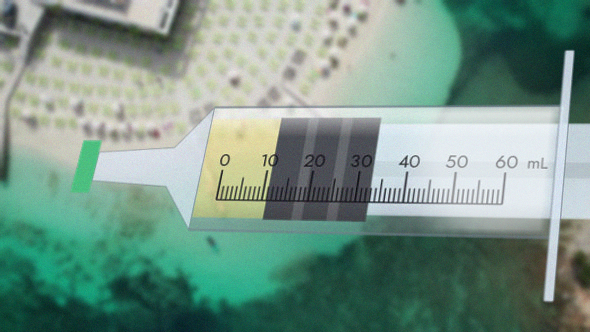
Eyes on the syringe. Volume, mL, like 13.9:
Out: 11
